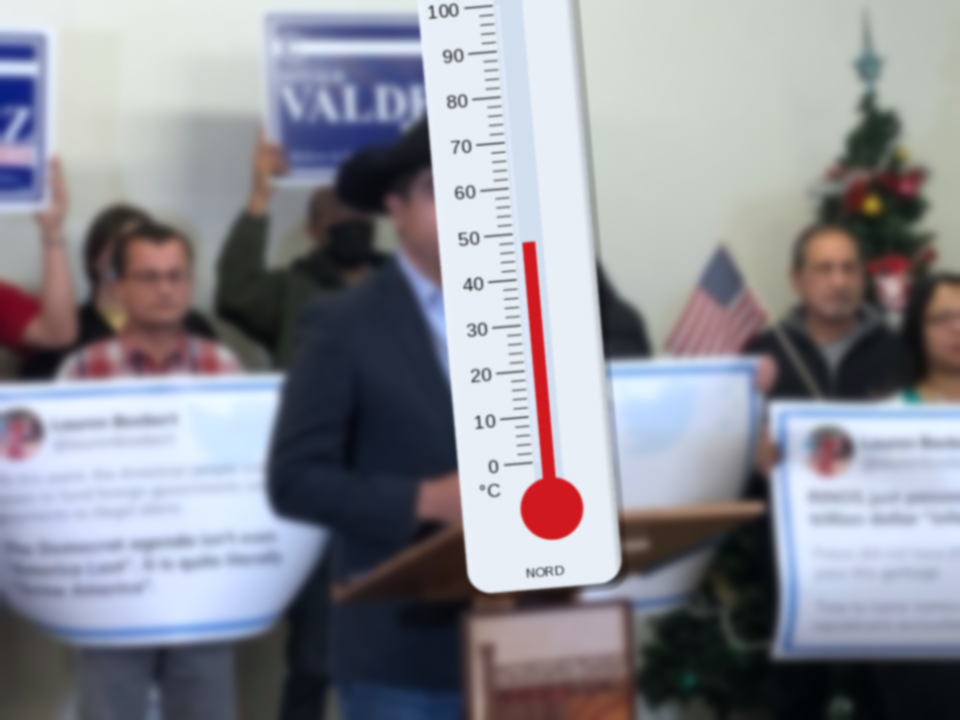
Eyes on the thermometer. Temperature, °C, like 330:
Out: 48
